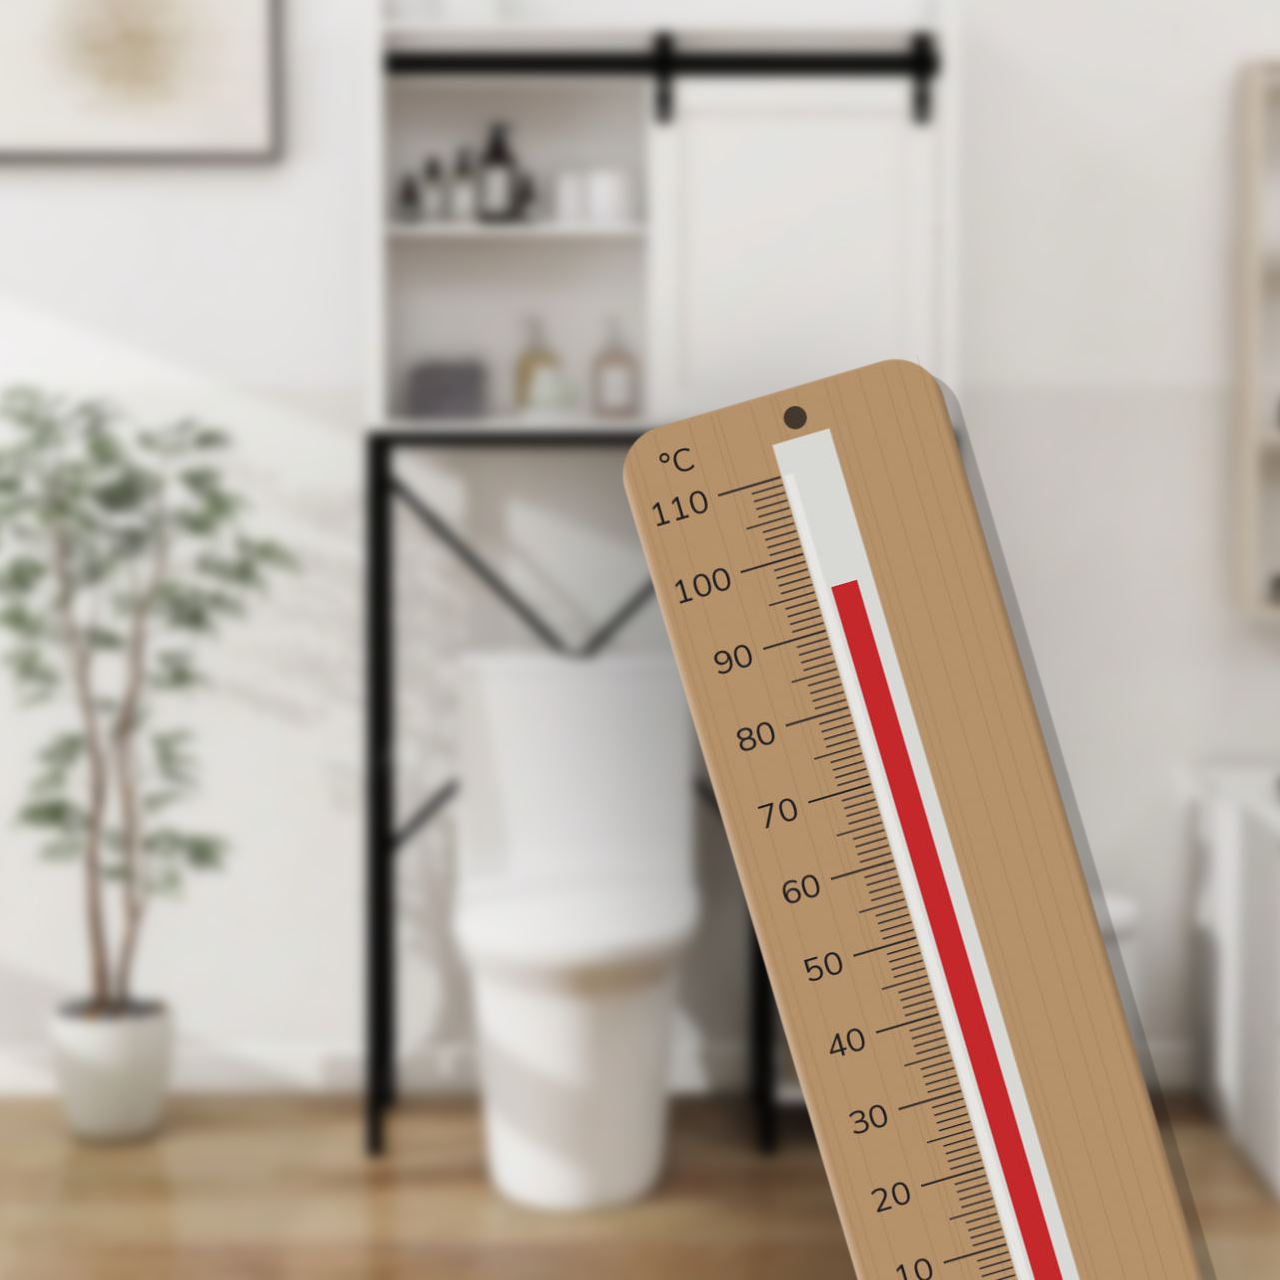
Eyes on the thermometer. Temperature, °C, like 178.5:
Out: 95
